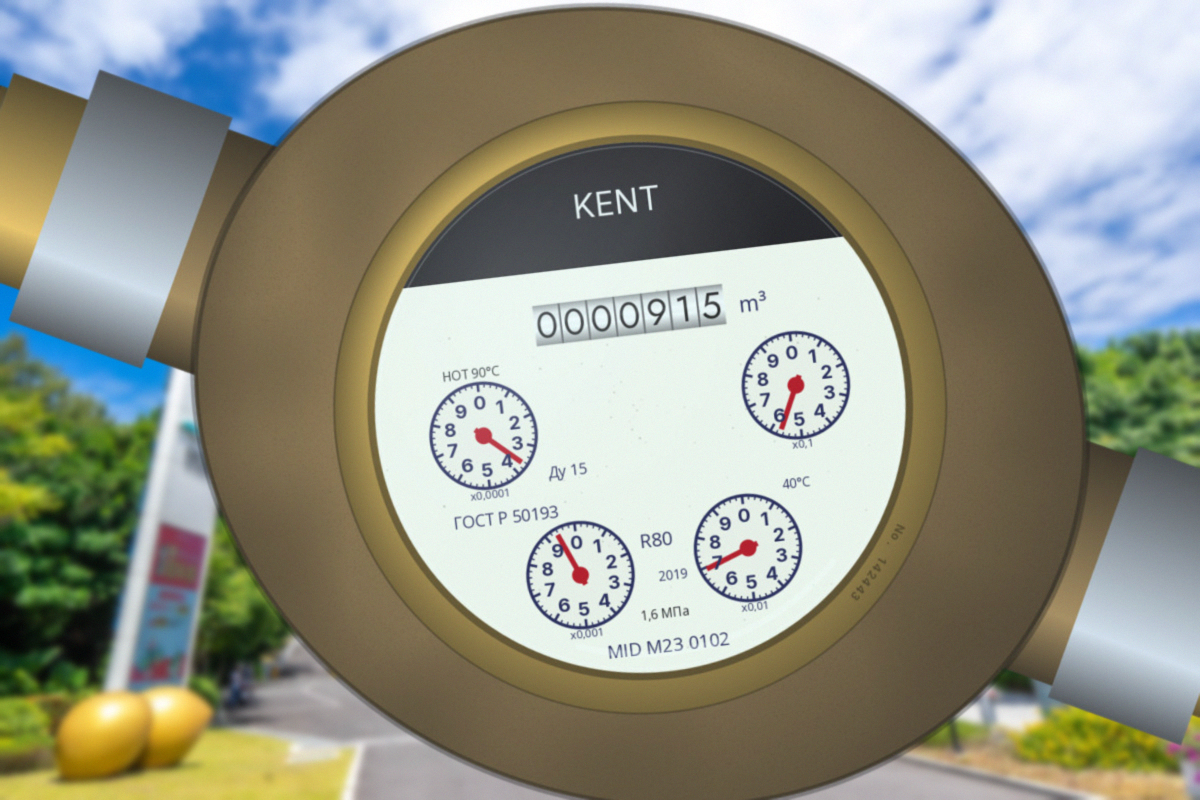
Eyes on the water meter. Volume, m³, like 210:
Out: 915.5693
